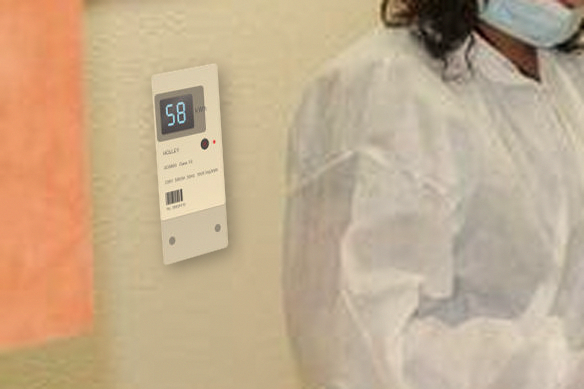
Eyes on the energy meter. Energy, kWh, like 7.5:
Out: 58
